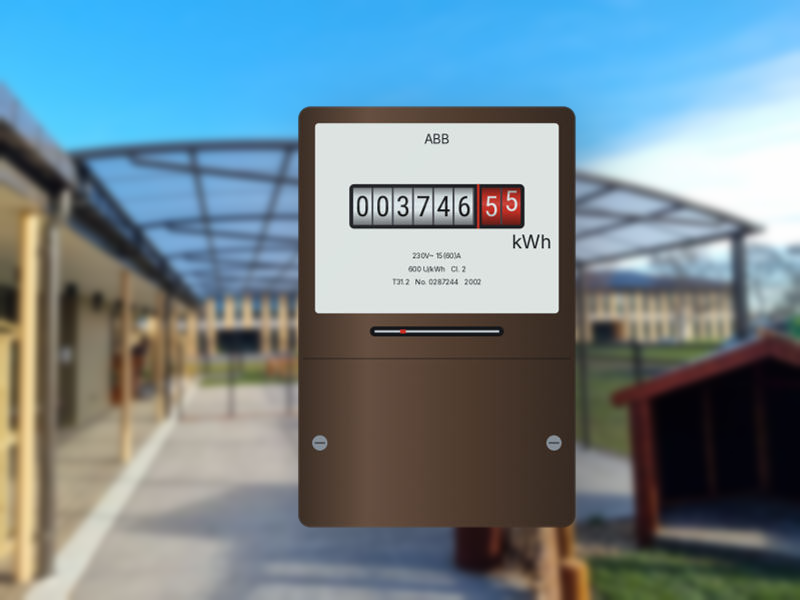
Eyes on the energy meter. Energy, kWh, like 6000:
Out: 3746.55
